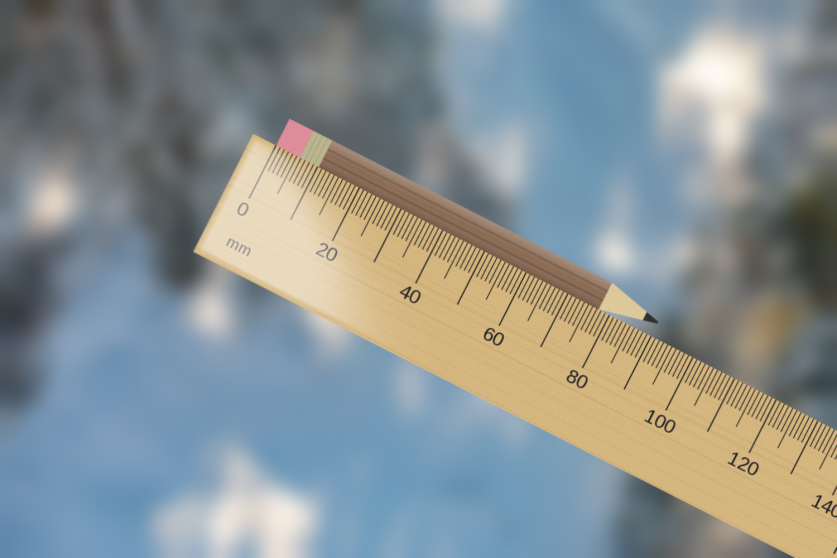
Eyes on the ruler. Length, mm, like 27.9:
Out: 90
